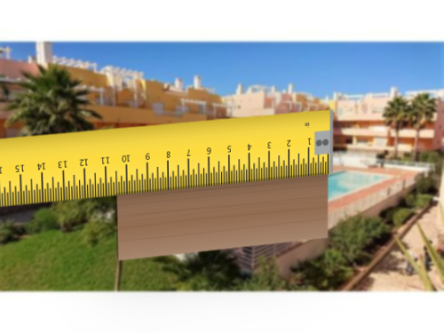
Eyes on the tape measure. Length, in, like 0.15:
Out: 10.5
